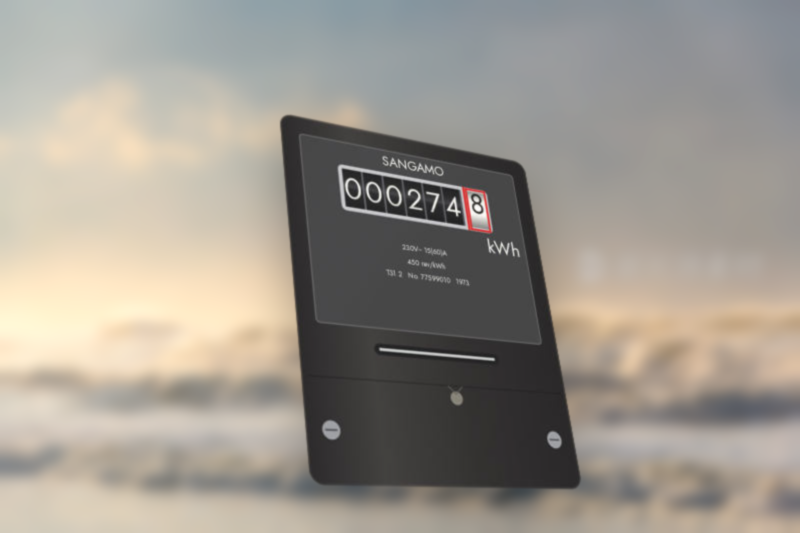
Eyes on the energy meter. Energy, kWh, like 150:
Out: 274.8
